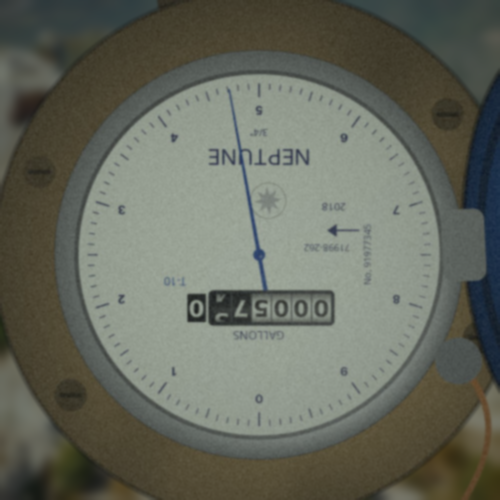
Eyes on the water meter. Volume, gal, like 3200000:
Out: 5734.7
